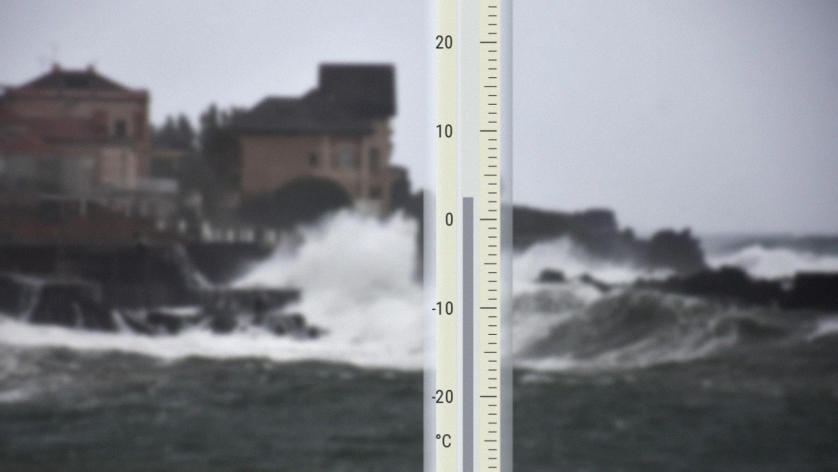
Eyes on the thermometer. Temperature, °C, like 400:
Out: 2.5
